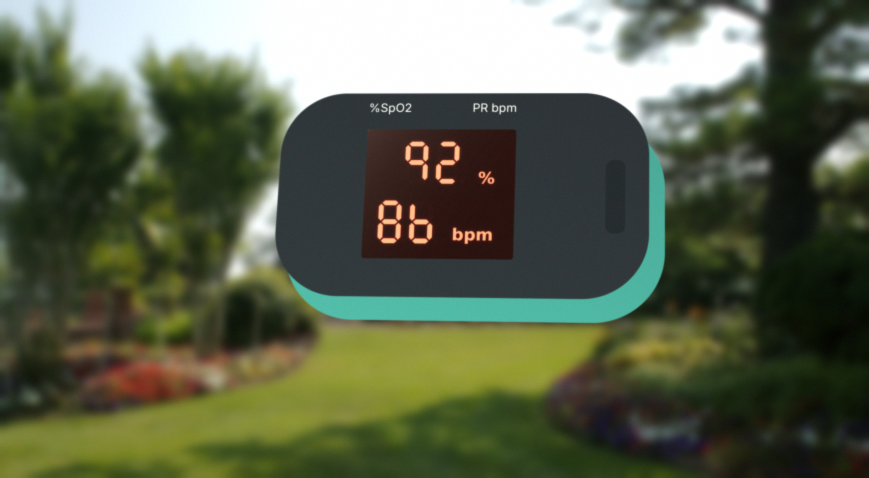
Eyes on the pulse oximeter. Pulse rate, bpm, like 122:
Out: 86
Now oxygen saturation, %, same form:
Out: 92
